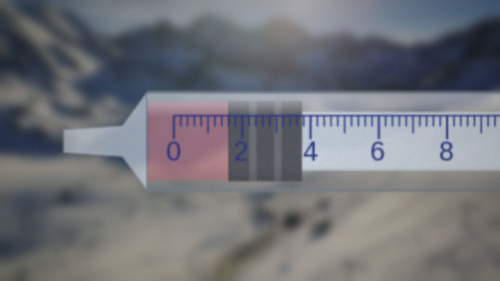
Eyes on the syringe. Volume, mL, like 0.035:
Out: 1.6
